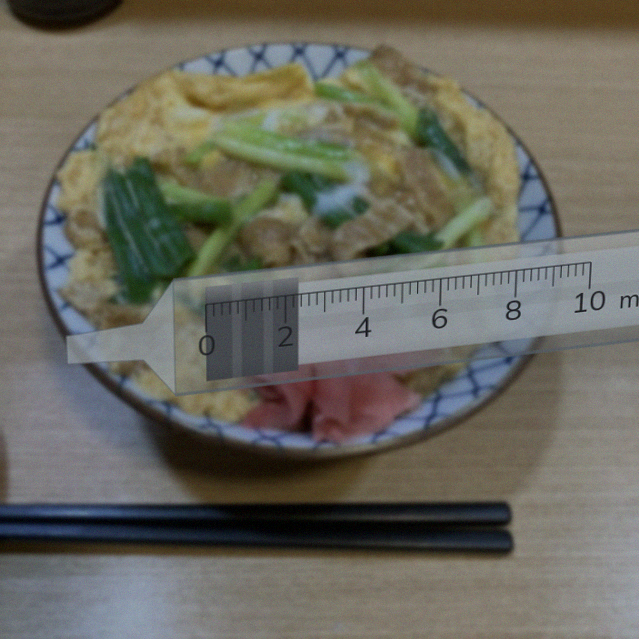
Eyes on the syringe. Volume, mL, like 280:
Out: 0
